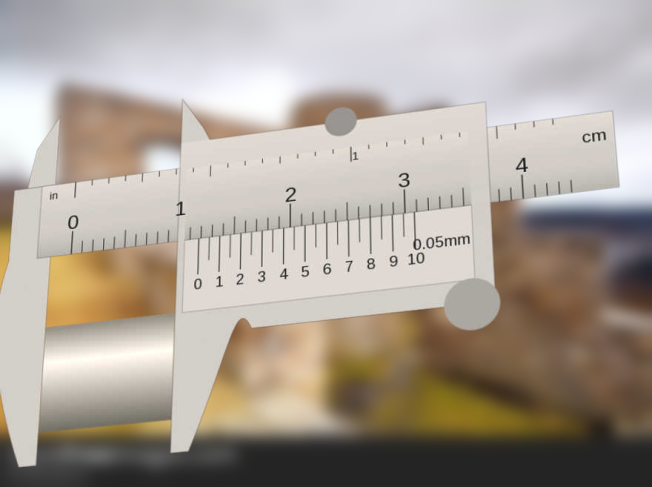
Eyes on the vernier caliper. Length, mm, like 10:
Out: 11.8
